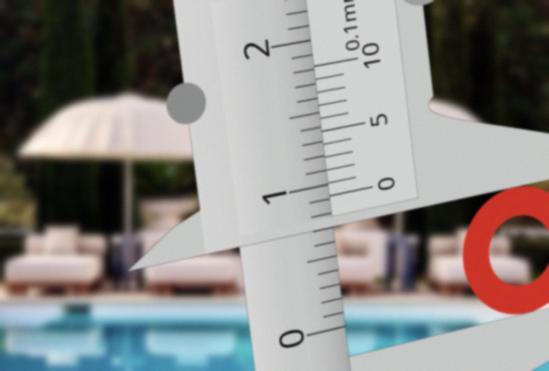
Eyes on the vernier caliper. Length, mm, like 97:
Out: 9.2
